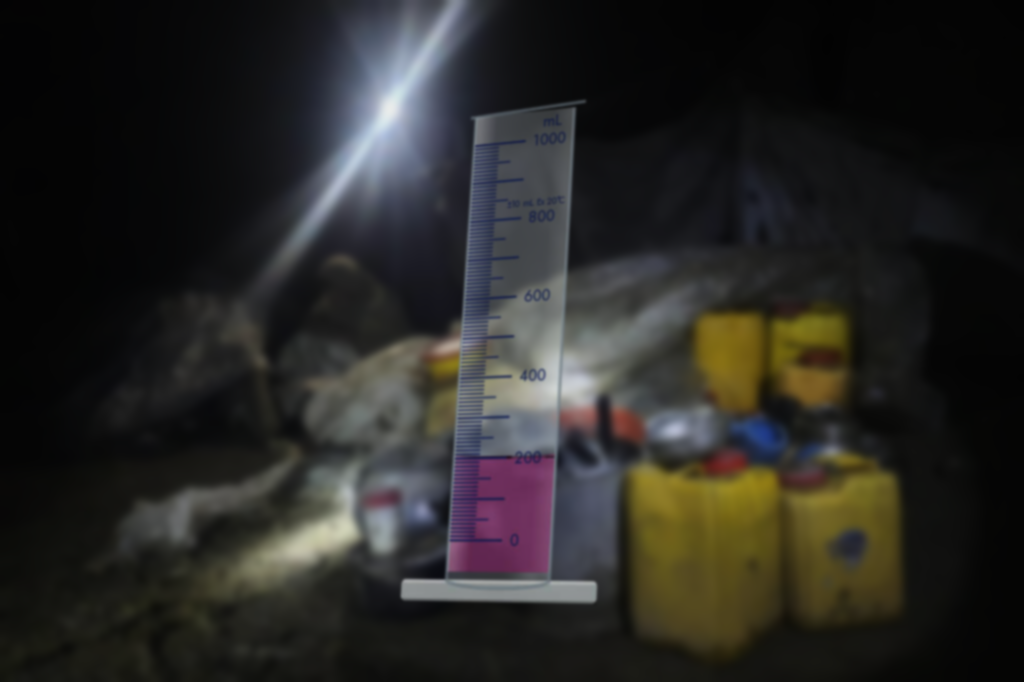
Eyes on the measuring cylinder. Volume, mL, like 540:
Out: 200
